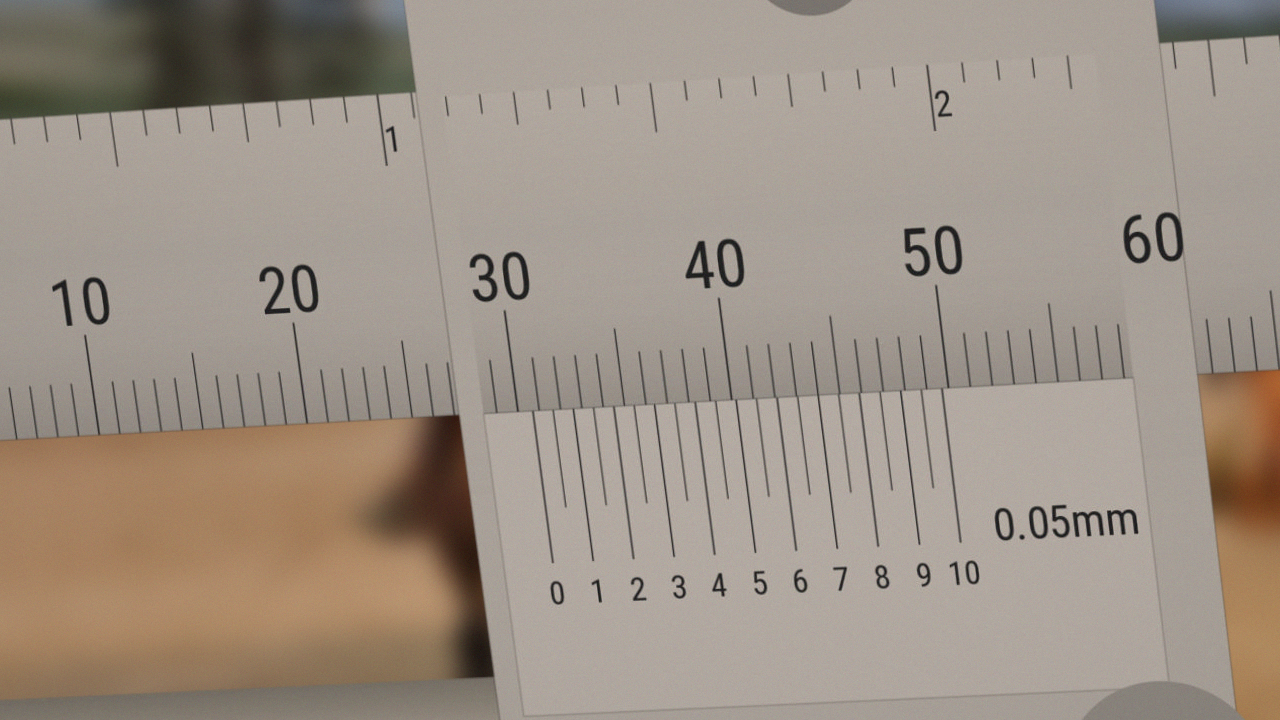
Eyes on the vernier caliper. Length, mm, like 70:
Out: 30.7
